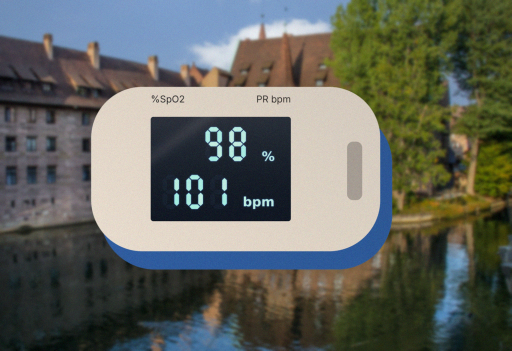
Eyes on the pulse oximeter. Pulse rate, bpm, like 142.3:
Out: 101
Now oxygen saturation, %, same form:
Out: 98
